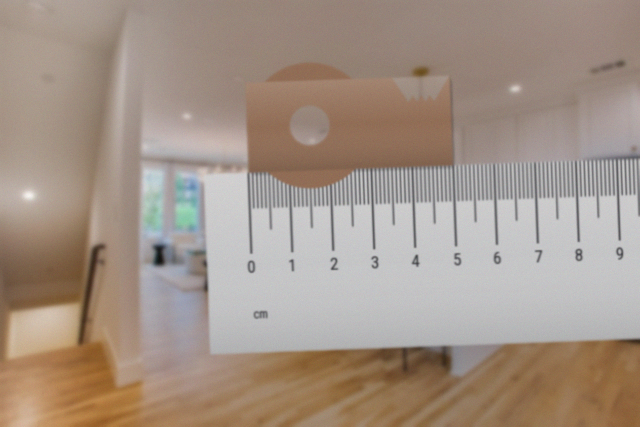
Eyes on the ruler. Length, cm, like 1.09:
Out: 5
